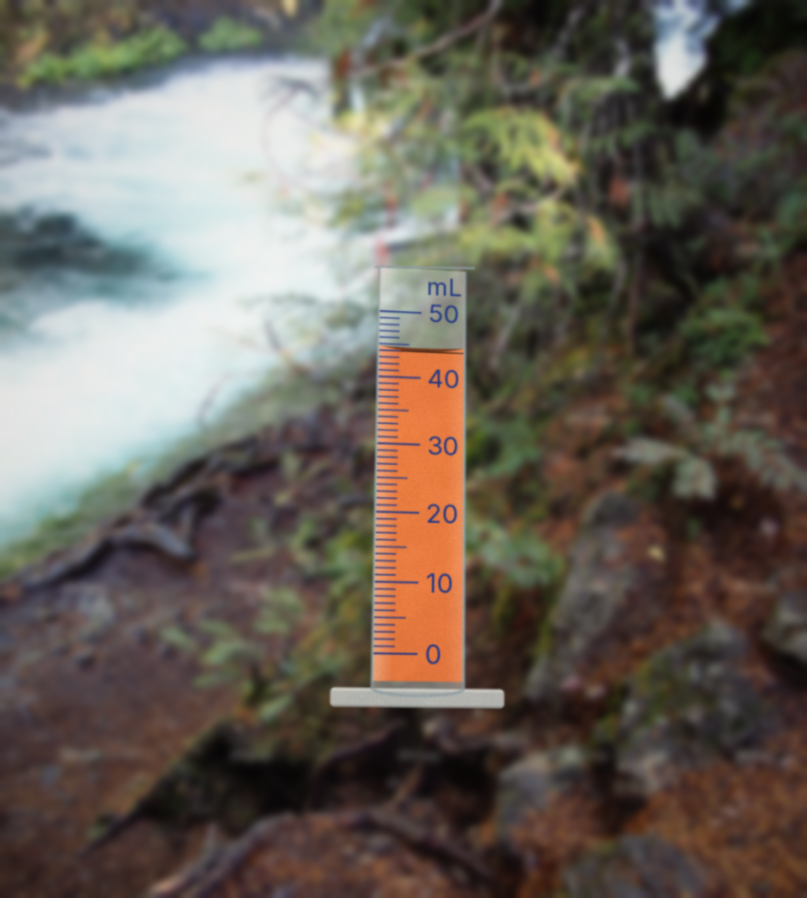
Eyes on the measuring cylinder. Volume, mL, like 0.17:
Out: 44
